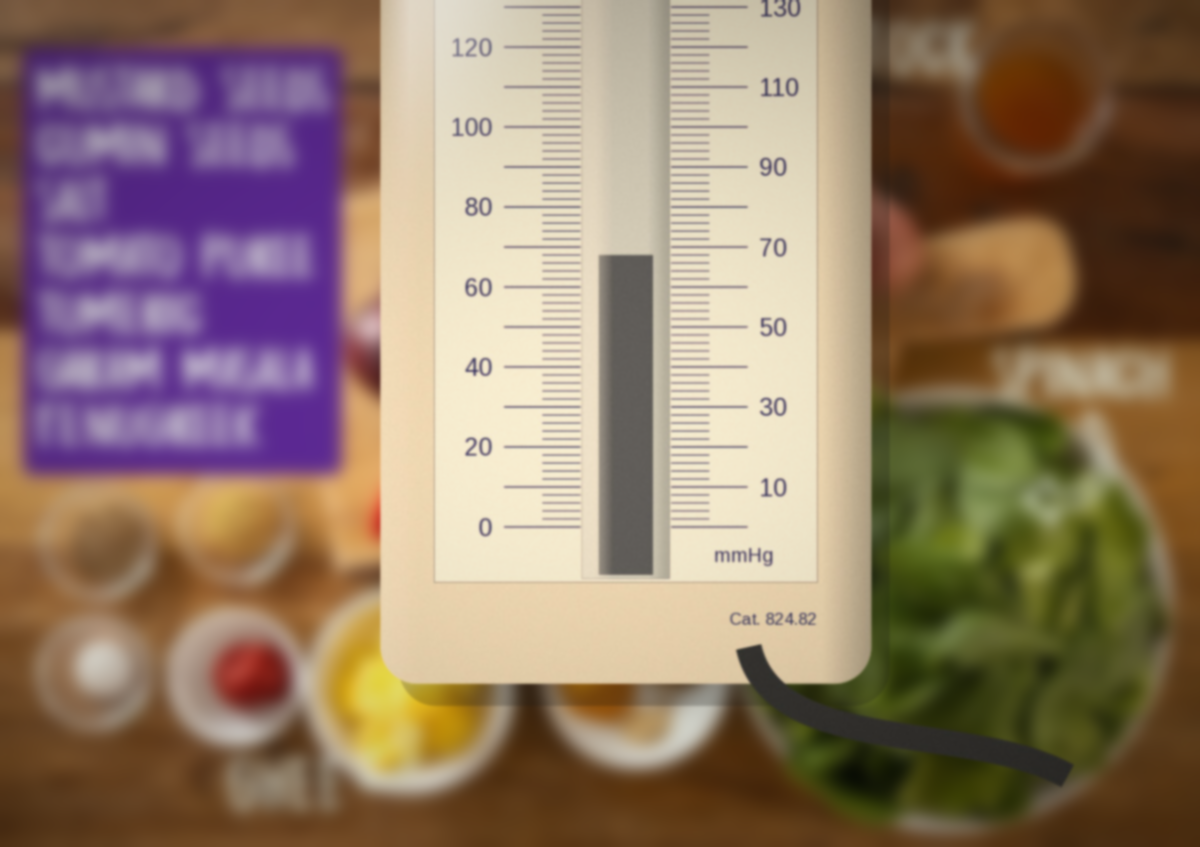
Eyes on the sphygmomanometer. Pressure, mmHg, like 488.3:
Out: 68
